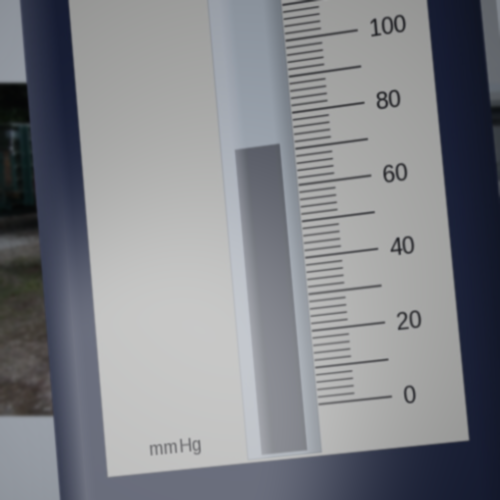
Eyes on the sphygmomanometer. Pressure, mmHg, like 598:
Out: 72
